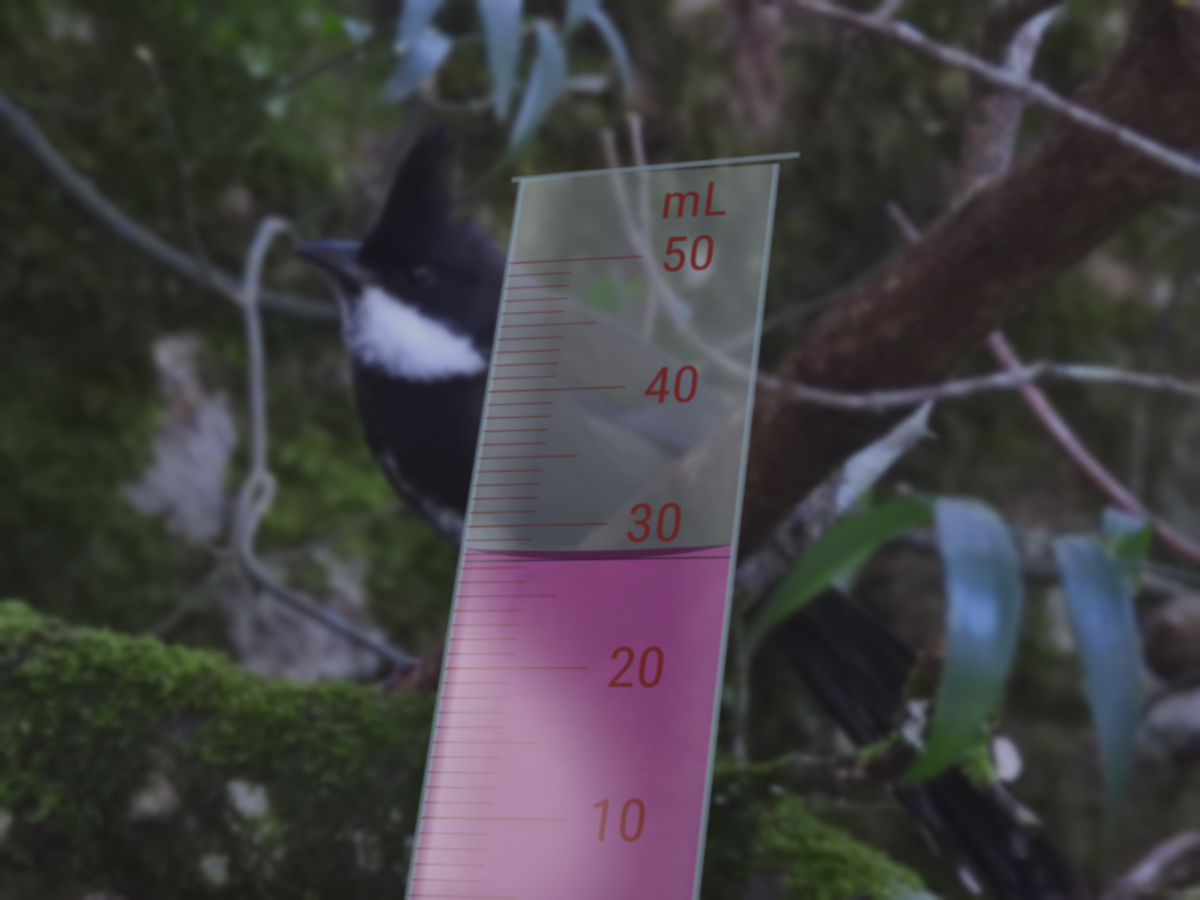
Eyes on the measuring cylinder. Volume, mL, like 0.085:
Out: 27.5
